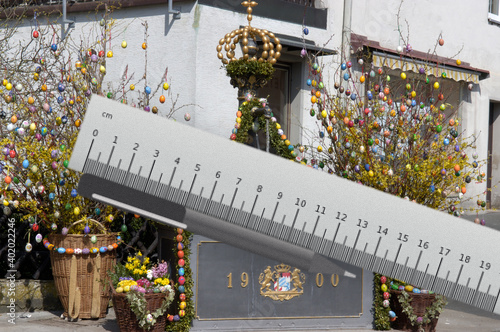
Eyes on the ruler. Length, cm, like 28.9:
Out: 13.5
